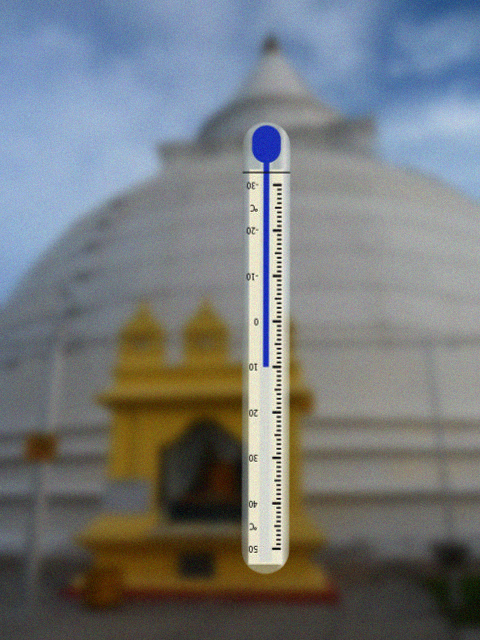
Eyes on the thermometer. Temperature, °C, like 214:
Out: 10
